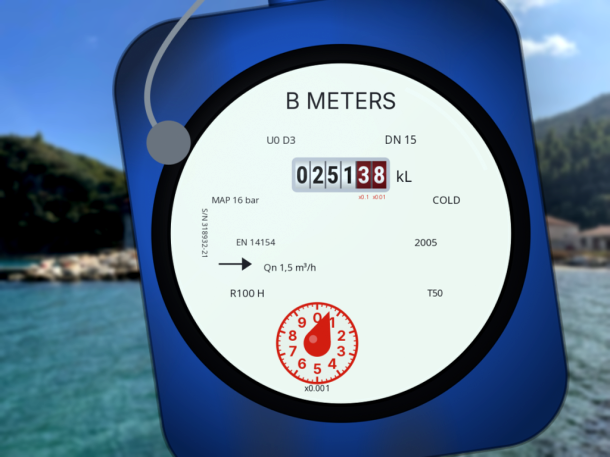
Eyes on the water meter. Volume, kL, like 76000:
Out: 251.380
